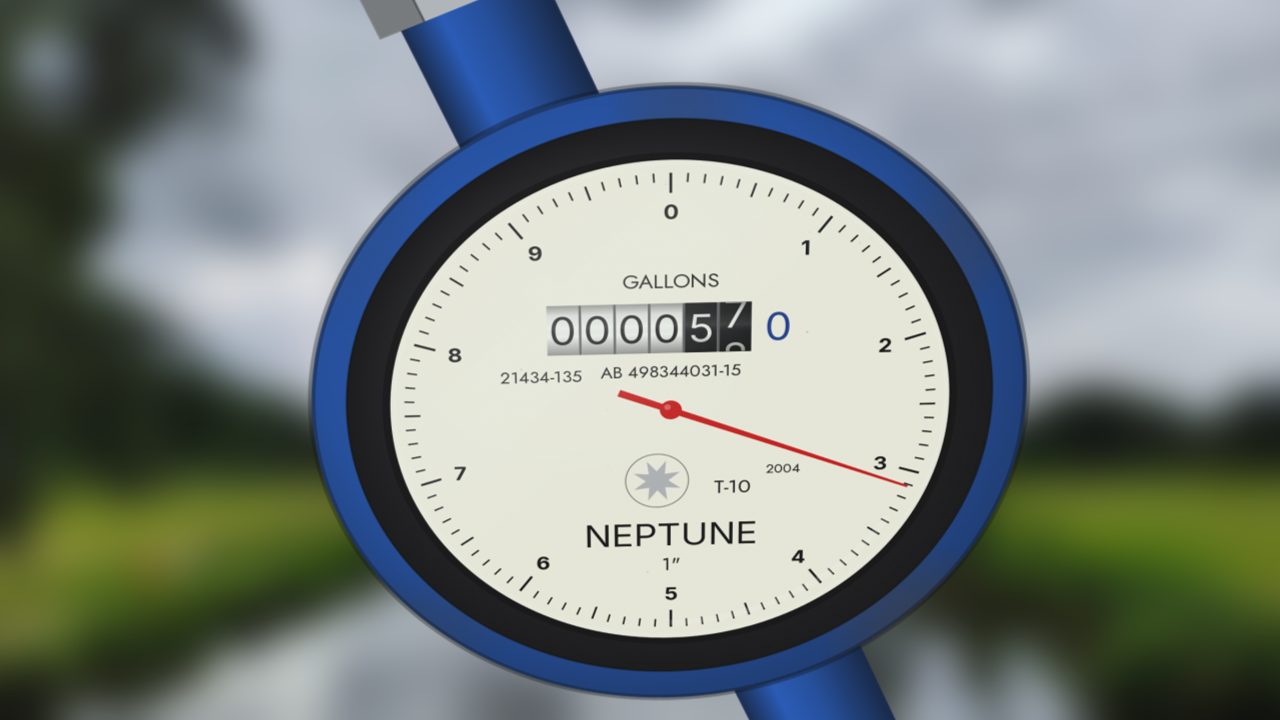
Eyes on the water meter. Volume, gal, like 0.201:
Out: 573.1
